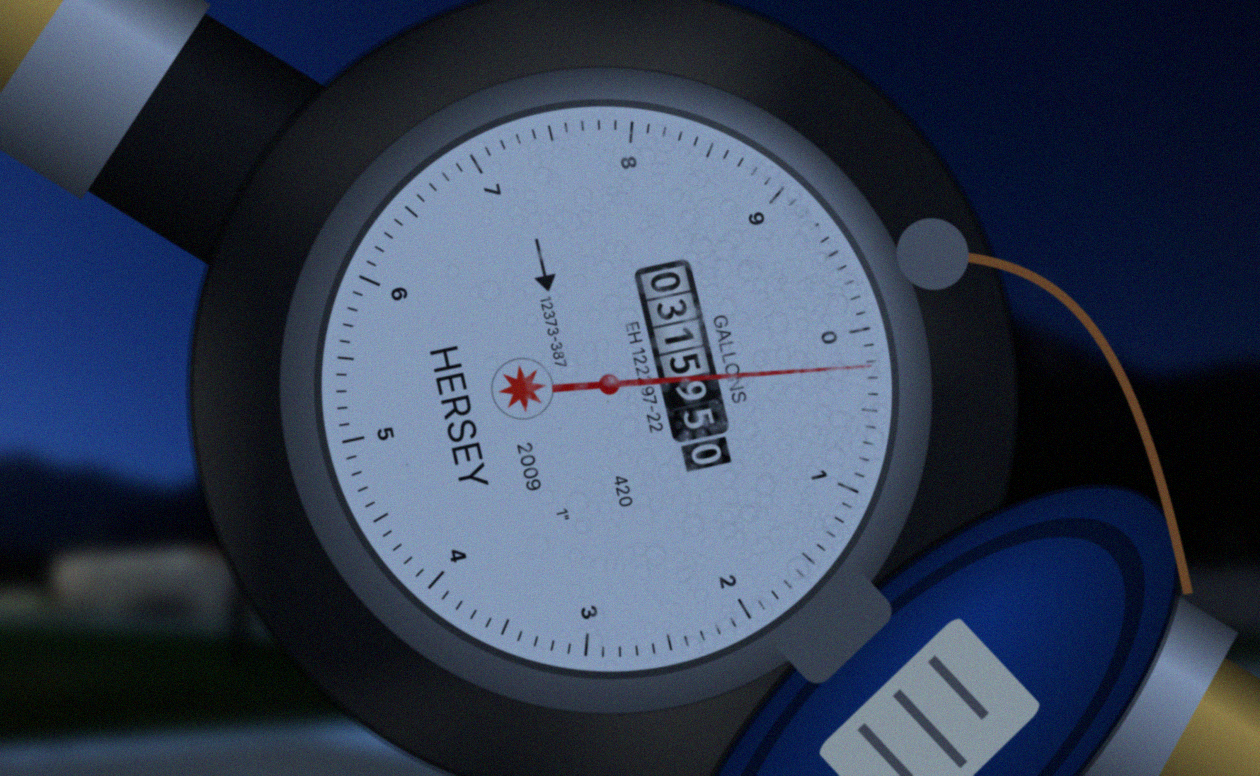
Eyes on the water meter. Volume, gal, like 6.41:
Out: 315950.2
